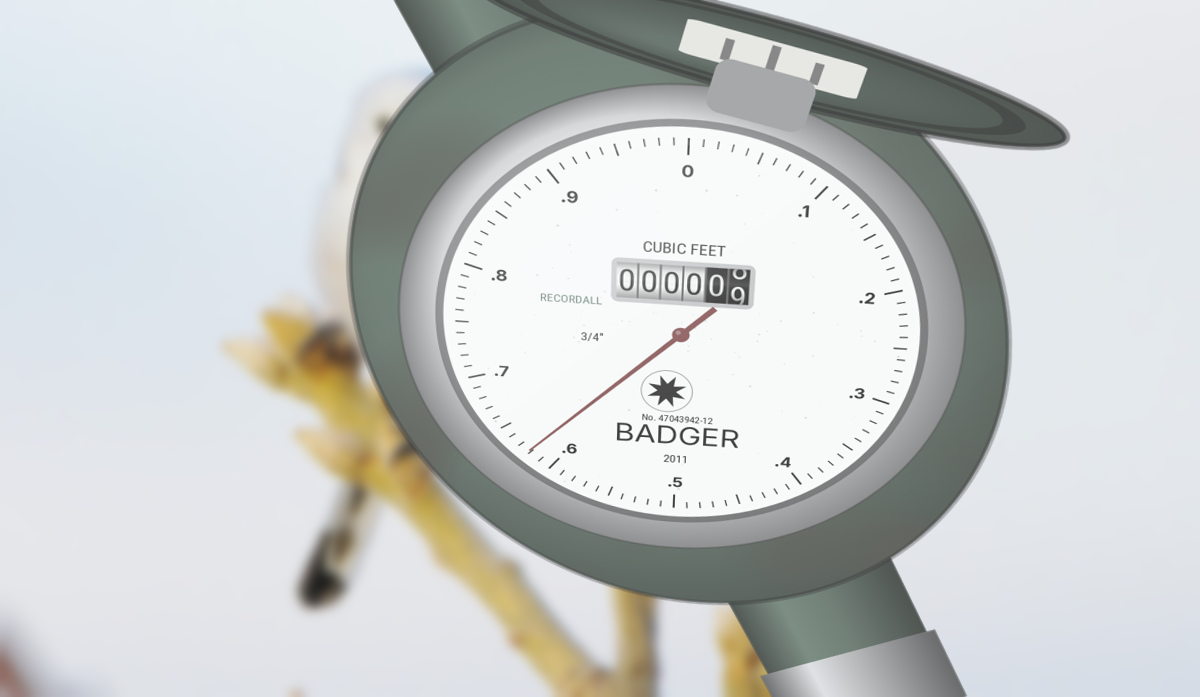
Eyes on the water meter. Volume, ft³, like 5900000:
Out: 8.62
